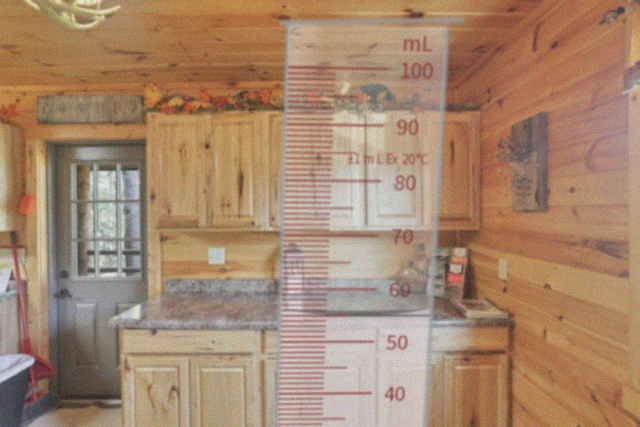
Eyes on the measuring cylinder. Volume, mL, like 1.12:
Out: 55
